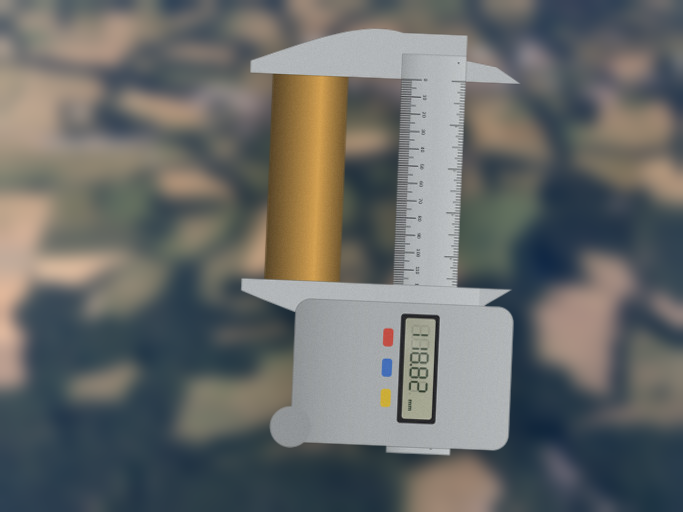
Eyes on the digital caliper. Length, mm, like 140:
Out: 118.82
